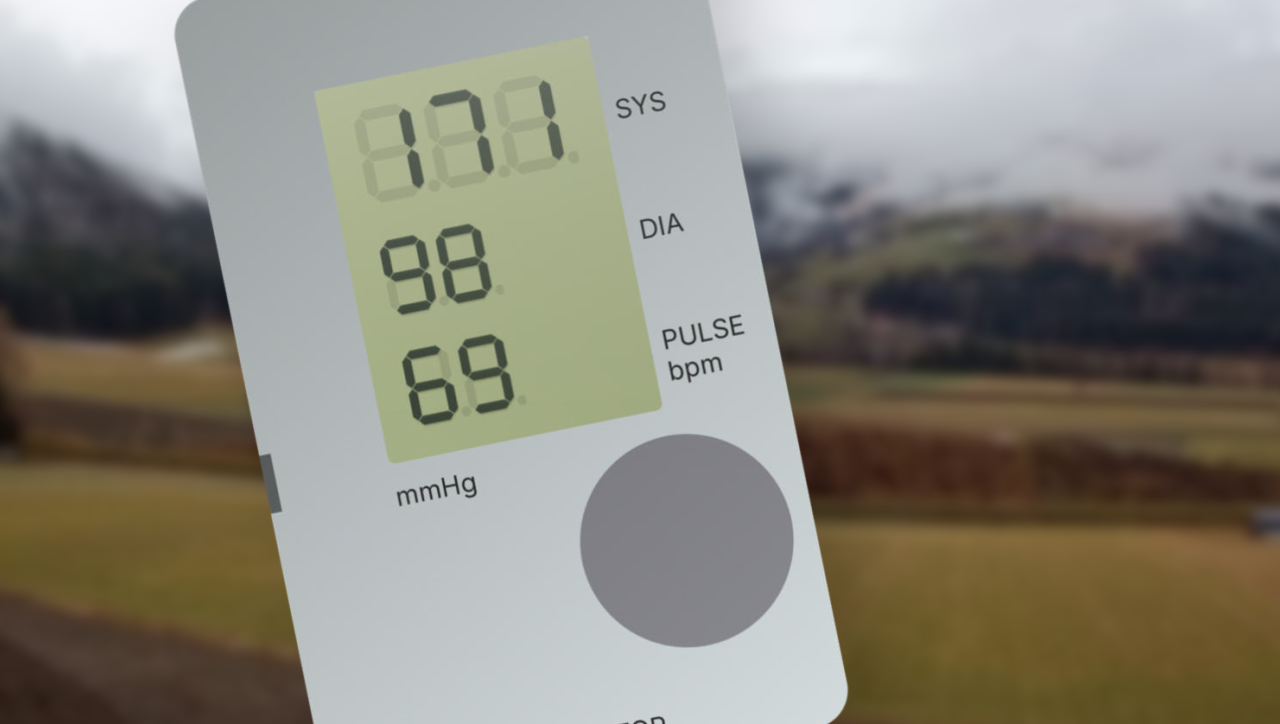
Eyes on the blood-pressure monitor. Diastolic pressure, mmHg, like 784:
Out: 98
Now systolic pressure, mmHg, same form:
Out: 171
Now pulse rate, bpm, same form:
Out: 69
